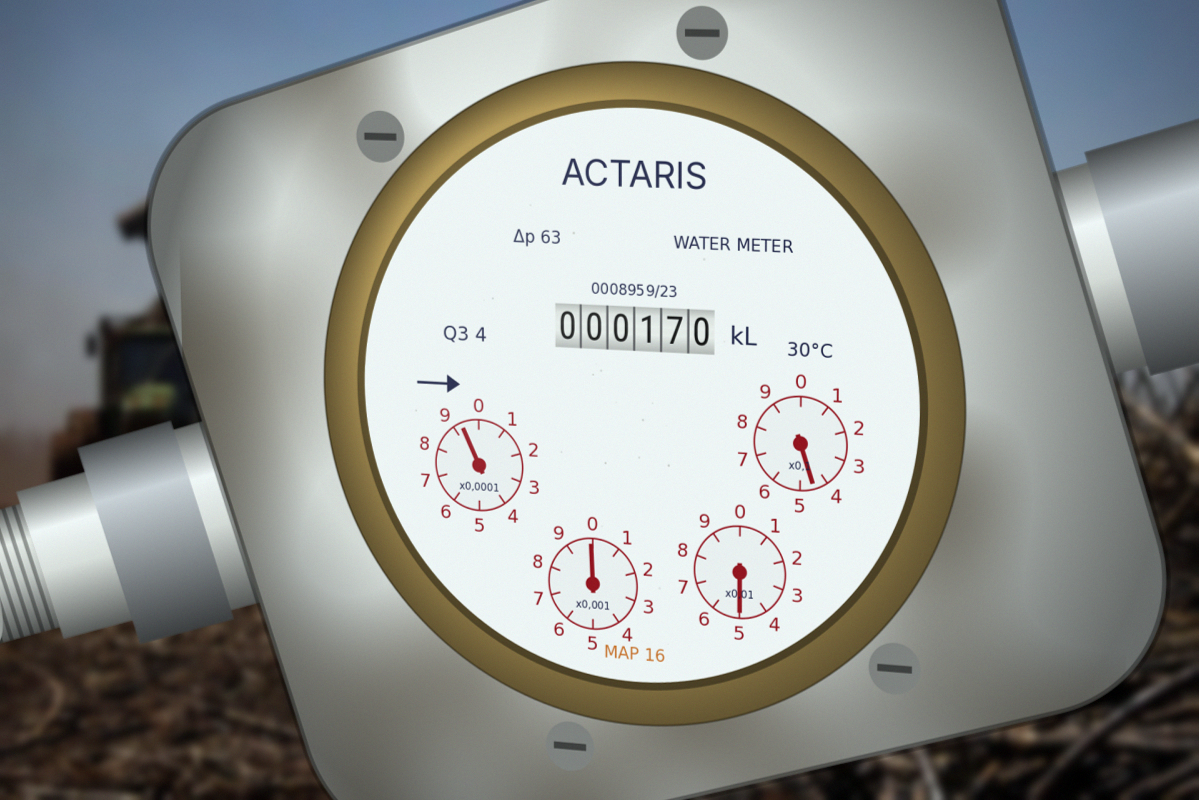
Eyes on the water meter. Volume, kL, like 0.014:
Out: 170.4499
